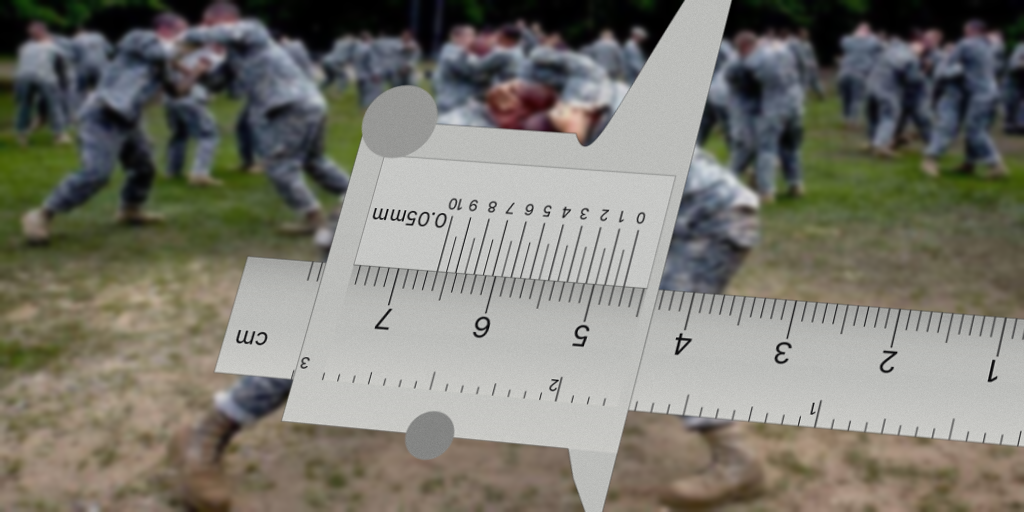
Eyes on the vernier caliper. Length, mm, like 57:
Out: 47.0
